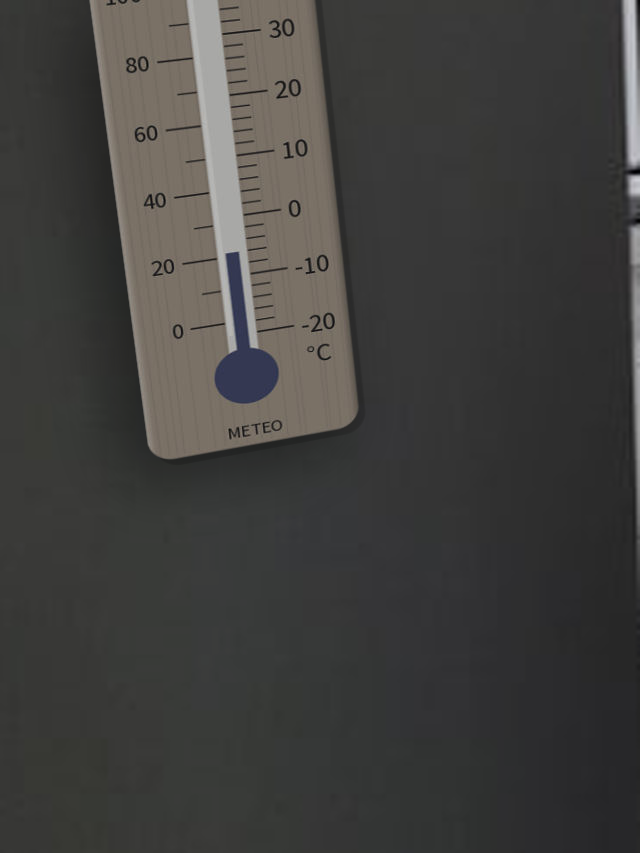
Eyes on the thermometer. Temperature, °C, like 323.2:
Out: -6
